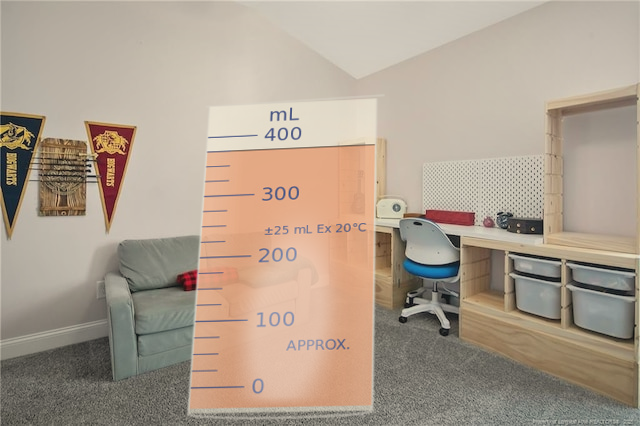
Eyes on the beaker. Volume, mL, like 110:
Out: 375
